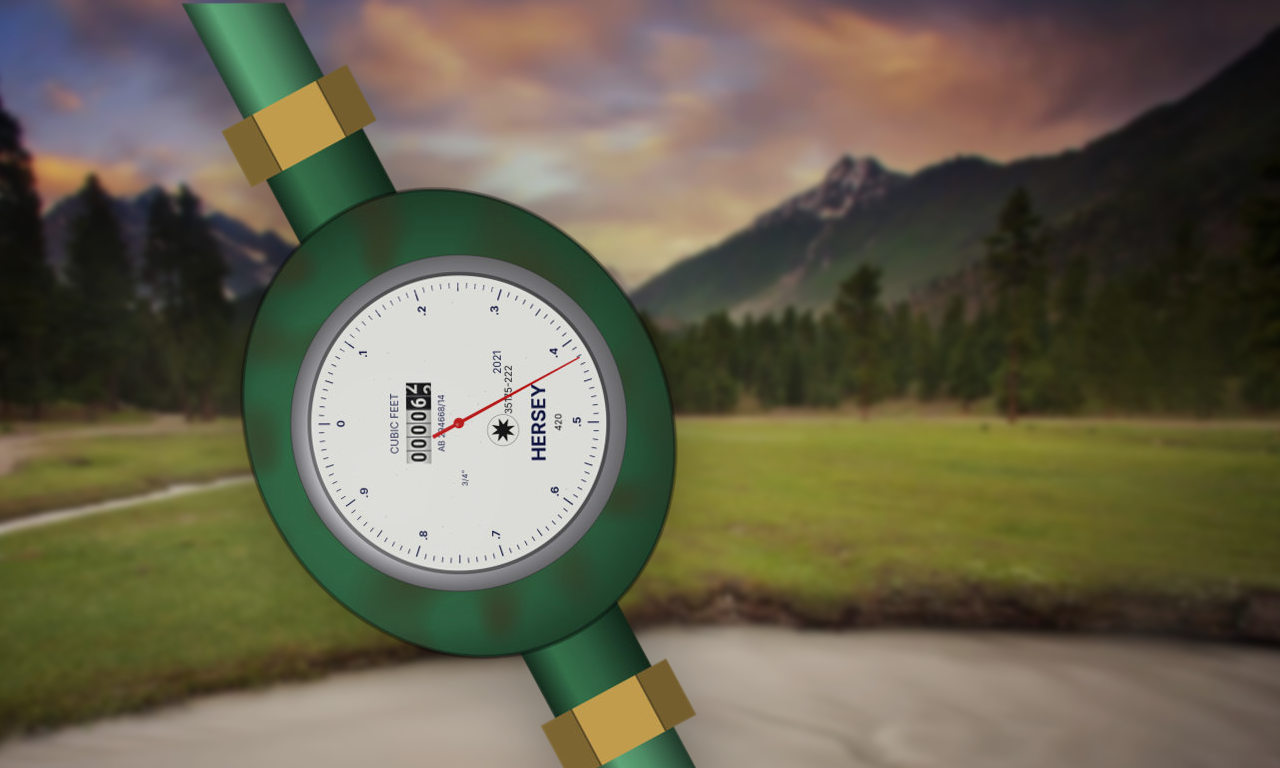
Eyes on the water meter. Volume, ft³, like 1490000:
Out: 62.42
